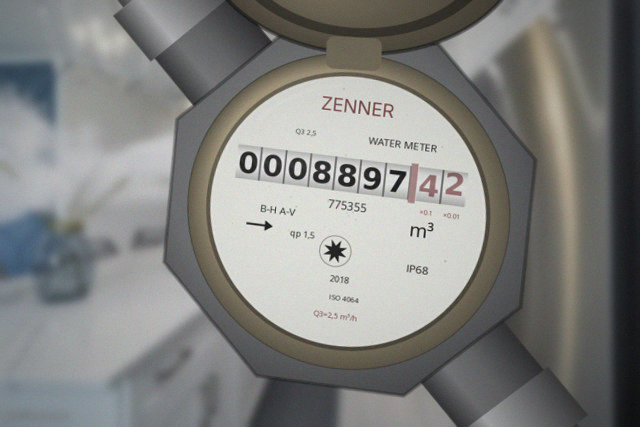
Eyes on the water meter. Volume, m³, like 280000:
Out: 8897.42
